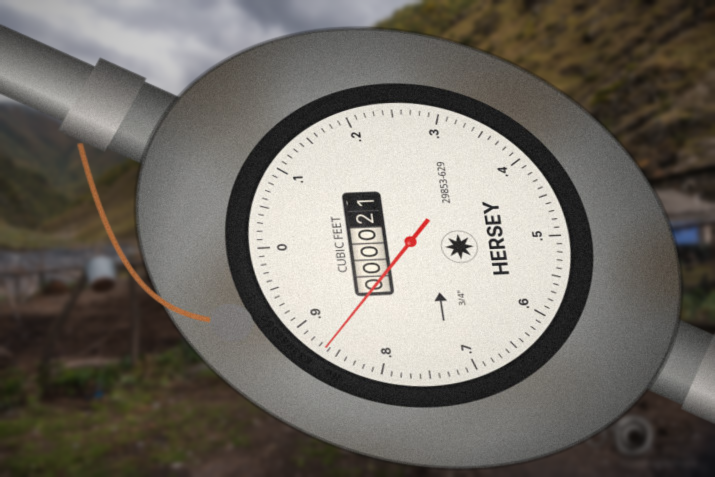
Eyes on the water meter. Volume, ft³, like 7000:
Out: 20.86
